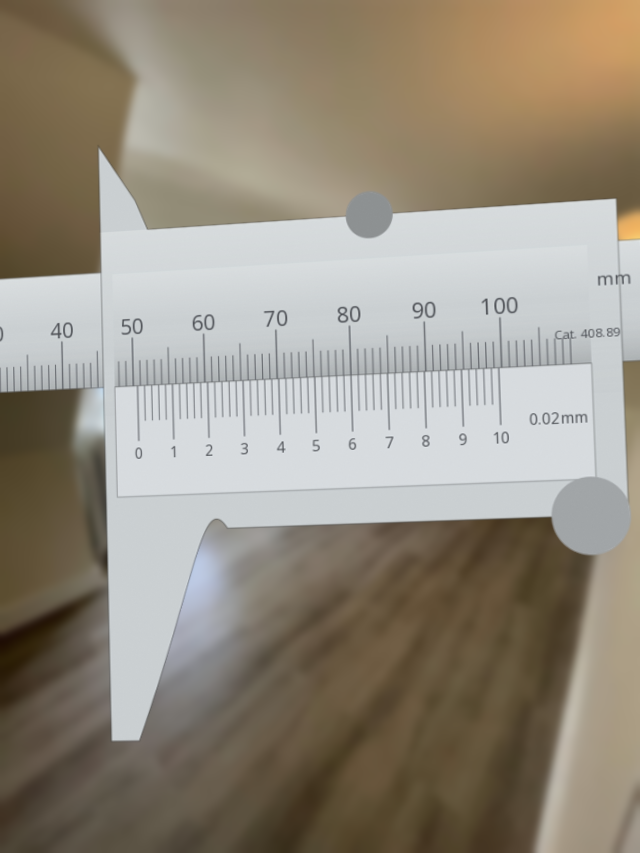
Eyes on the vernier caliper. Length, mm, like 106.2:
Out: 50.6
